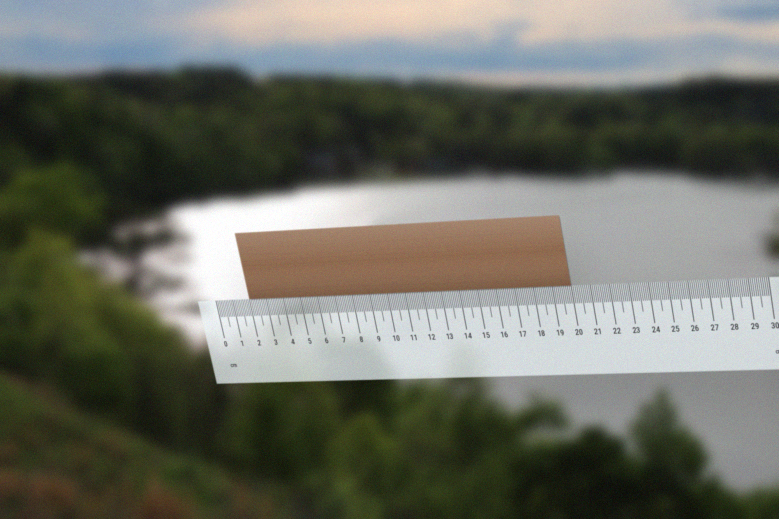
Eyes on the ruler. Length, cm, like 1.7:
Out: 18
